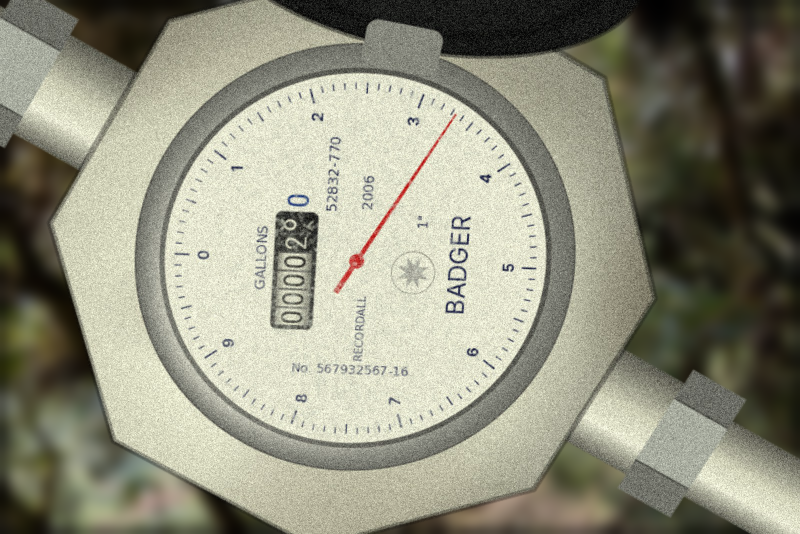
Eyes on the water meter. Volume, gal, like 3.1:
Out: 283.3
